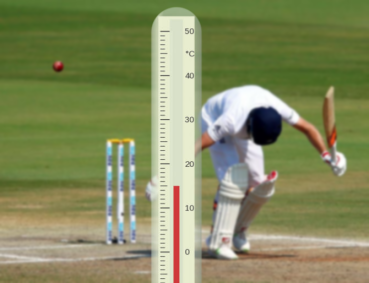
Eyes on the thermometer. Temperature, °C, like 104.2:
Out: 15
